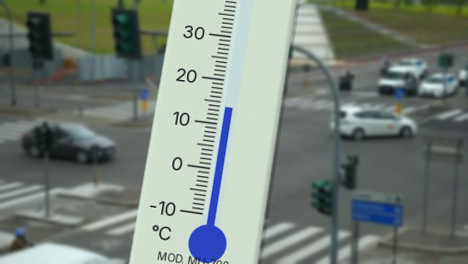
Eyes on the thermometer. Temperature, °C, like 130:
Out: 14
